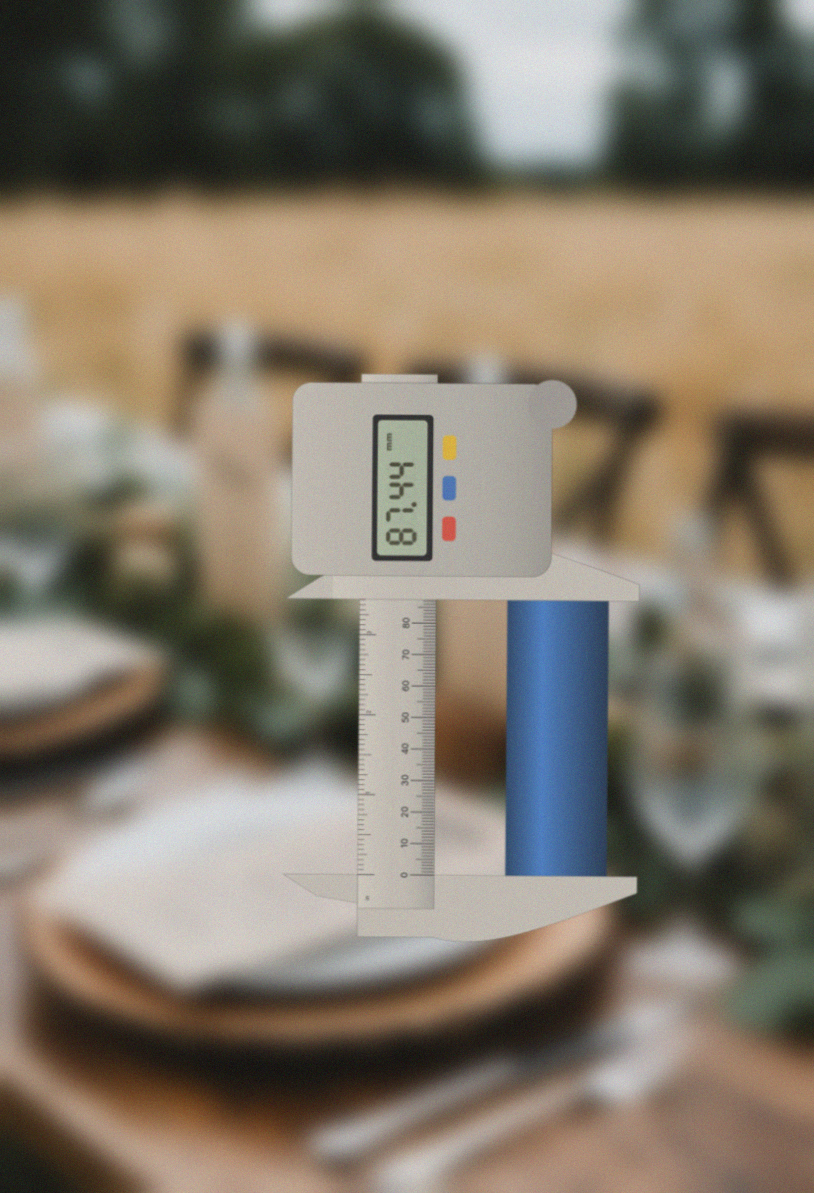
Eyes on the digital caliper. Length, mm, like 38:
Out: 87.44
